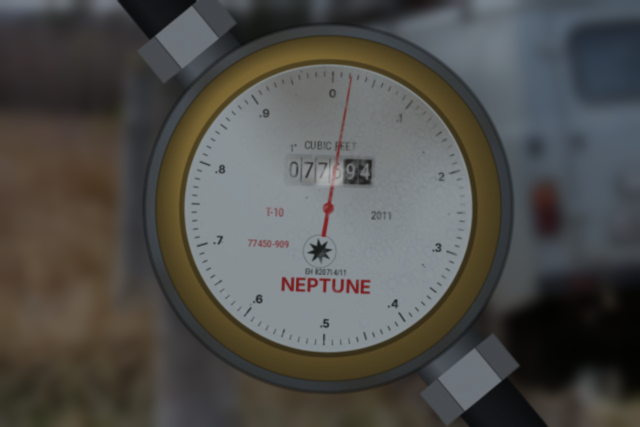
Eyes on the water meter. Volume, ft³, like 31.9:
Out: 77694.02
